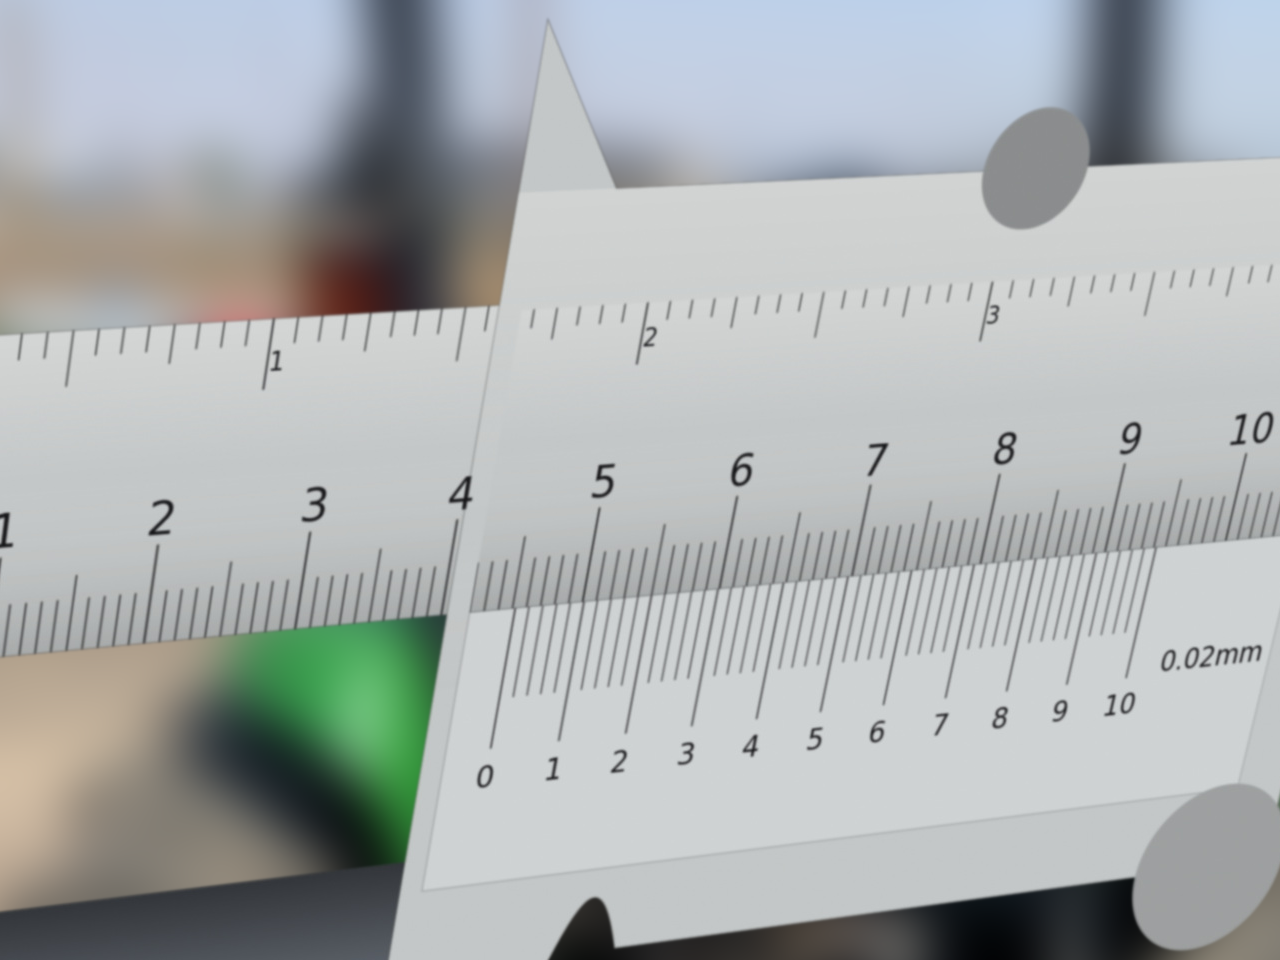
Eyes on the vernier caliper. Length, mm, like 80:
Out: 45.2
